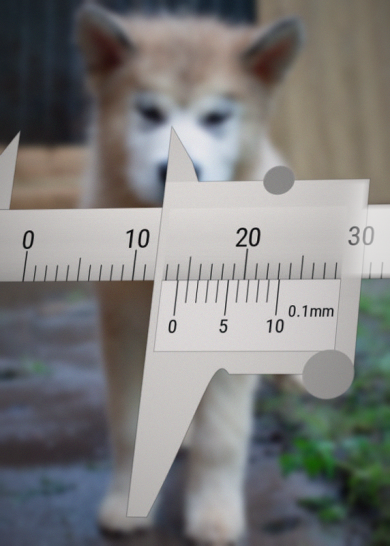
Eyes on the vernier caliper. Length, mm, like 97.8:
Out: 14.1
